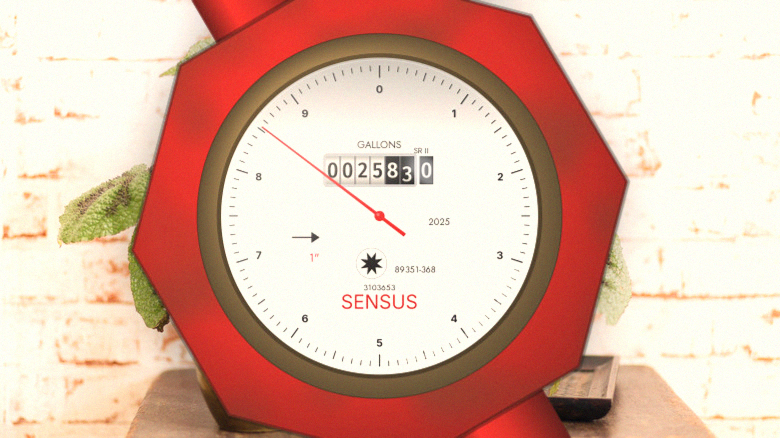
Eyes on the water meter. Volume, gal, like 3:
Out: 25828.5
